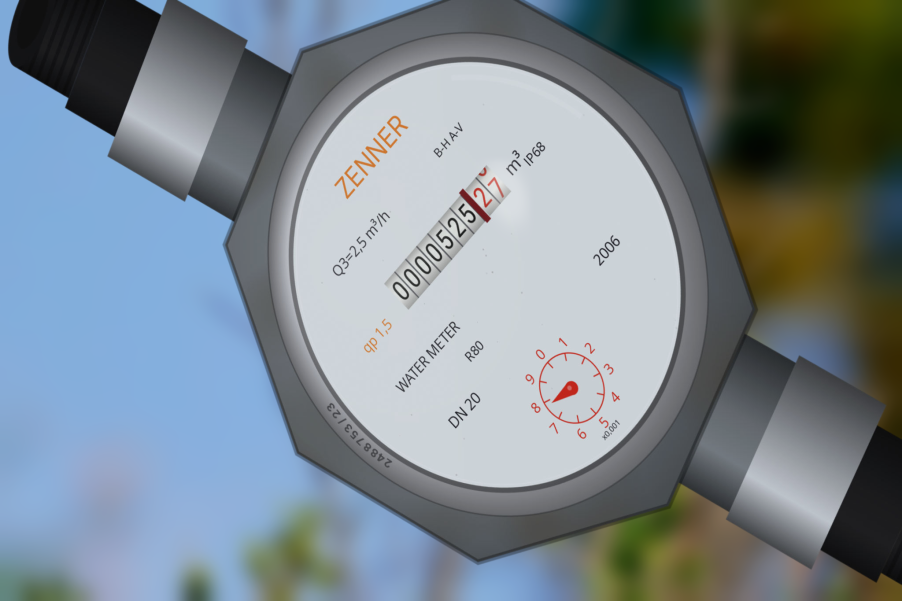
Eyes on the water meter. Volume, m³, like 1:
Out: 525.267
